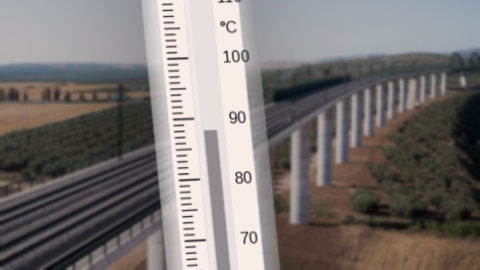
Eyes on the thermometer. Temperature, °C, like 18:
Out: 88
